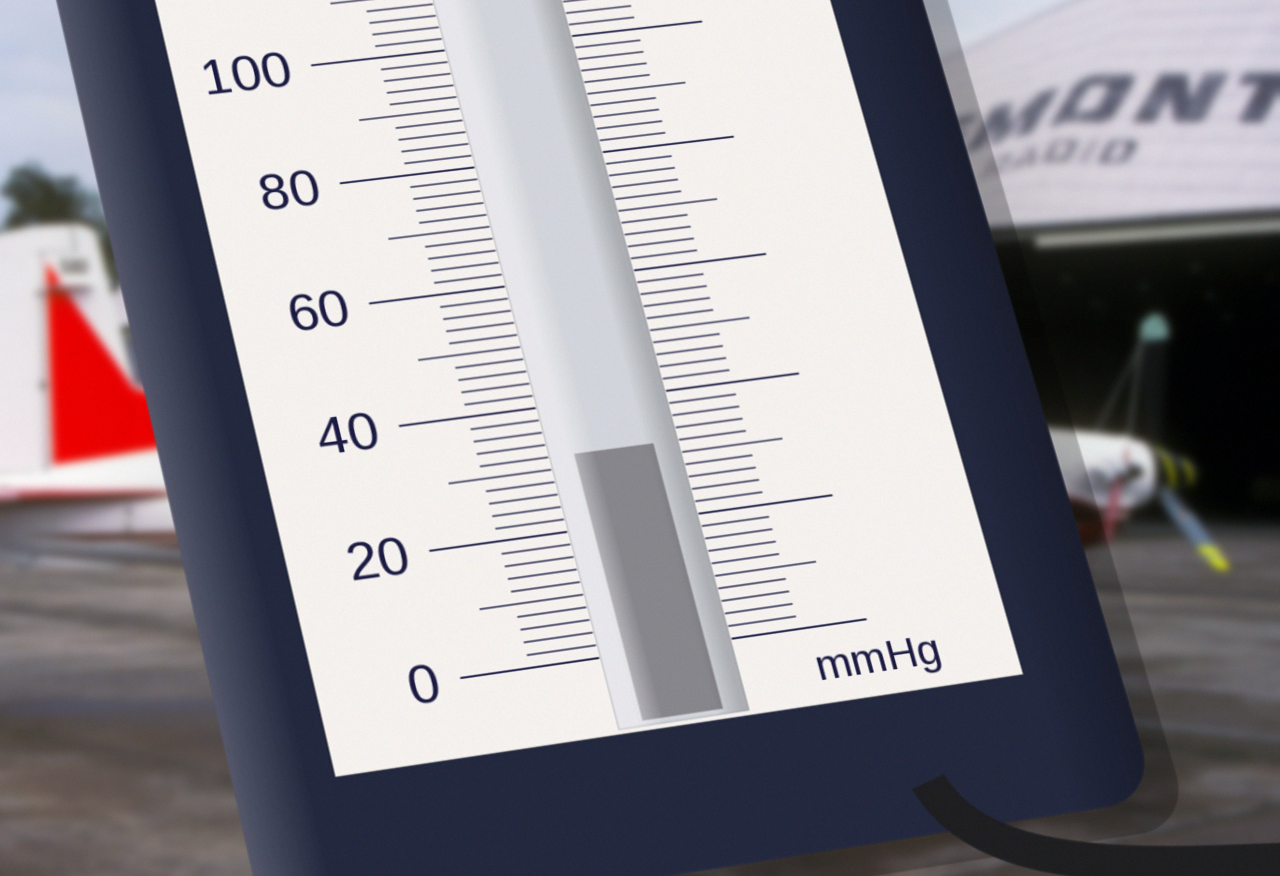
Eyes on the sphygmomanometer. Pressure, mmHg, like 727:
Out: 32
